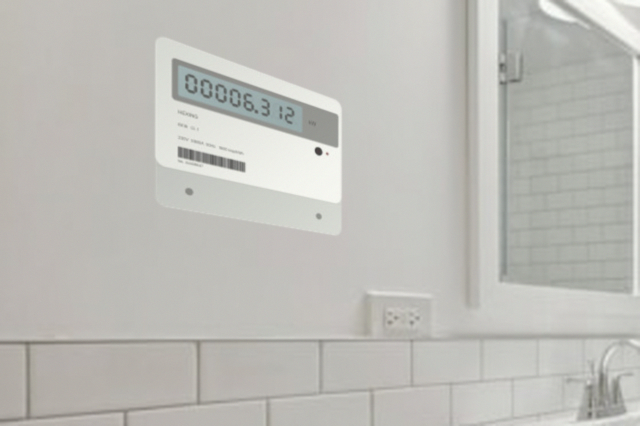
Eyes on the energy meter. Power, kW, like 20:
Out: 6.312
